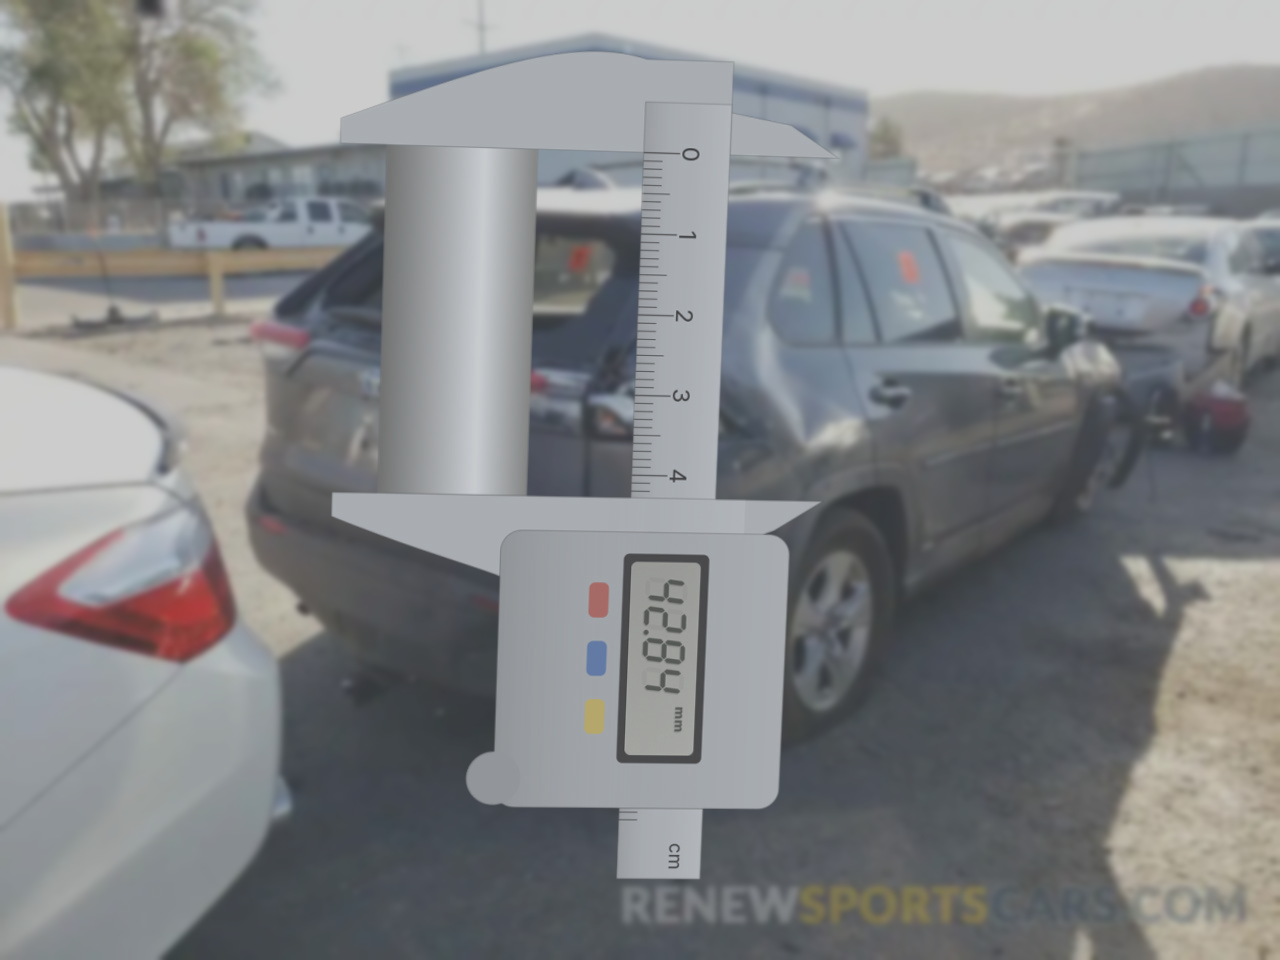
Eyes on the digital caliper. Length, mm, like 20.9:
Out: 42.84
